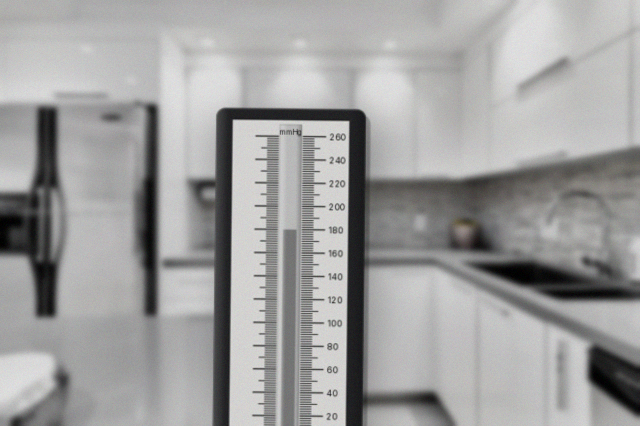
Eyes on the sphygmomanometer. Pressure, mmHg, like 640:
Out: 180
